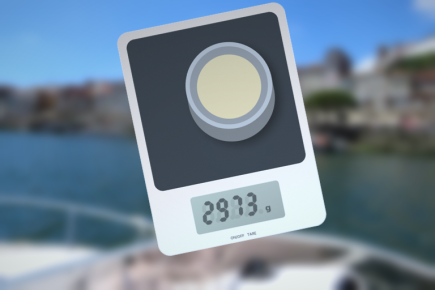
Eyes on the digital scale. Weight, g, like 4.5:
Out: 2973
